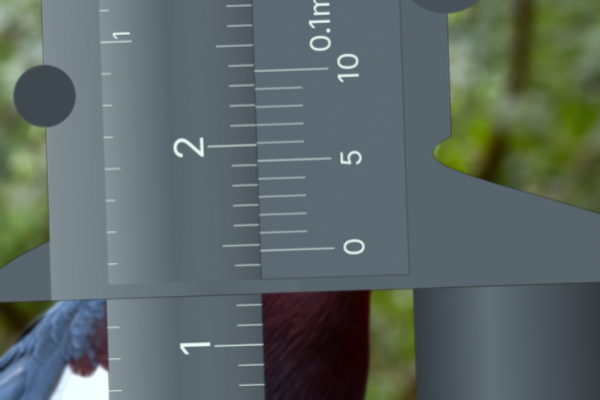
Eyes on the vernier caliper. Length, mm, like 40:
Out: 14.7
